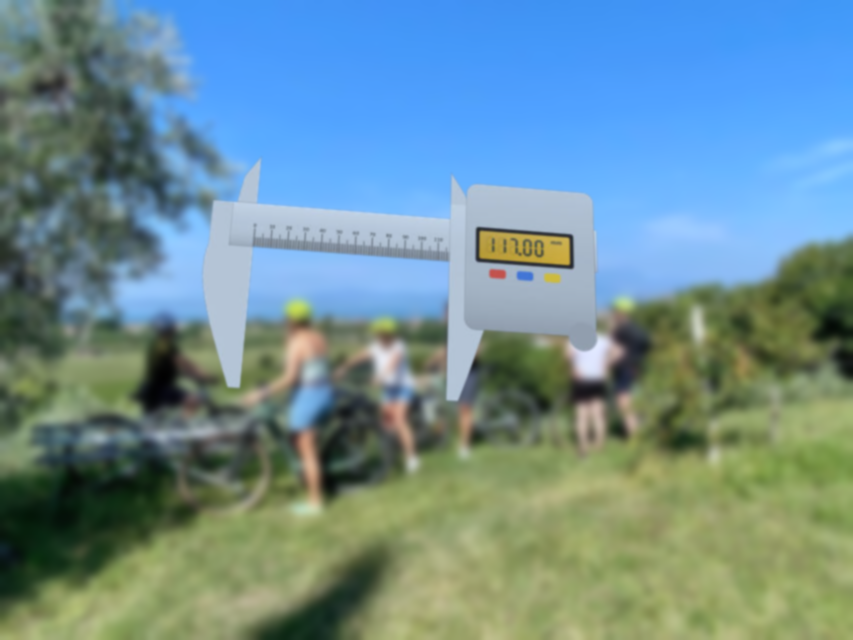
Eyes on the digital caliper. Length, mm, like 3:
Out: 117.00
